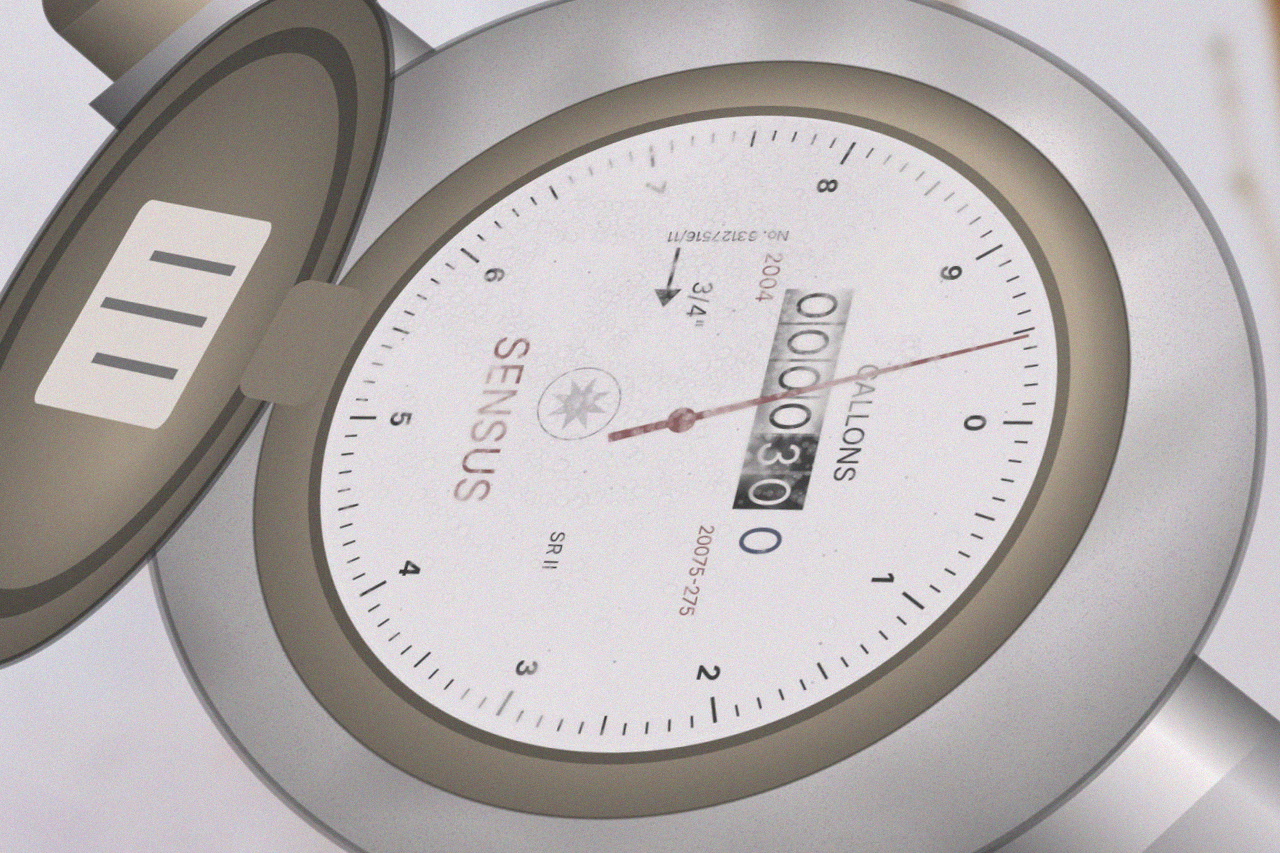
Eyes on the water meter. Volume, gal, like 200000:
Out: 299.5
